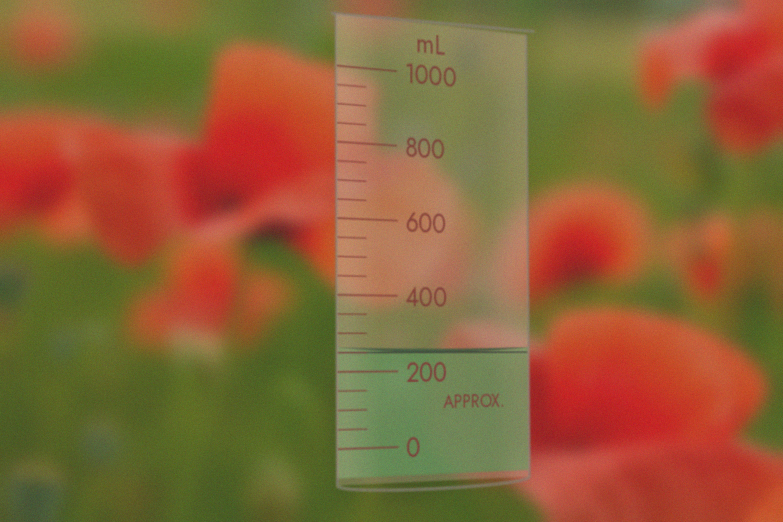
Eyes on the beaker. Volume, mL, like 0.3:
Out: 250
